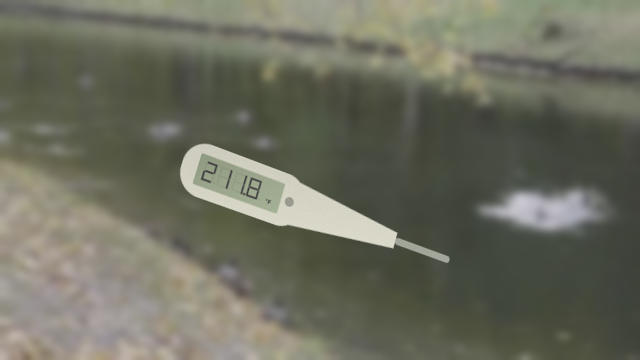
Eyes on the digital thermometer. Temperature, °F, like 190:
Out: 211.8
